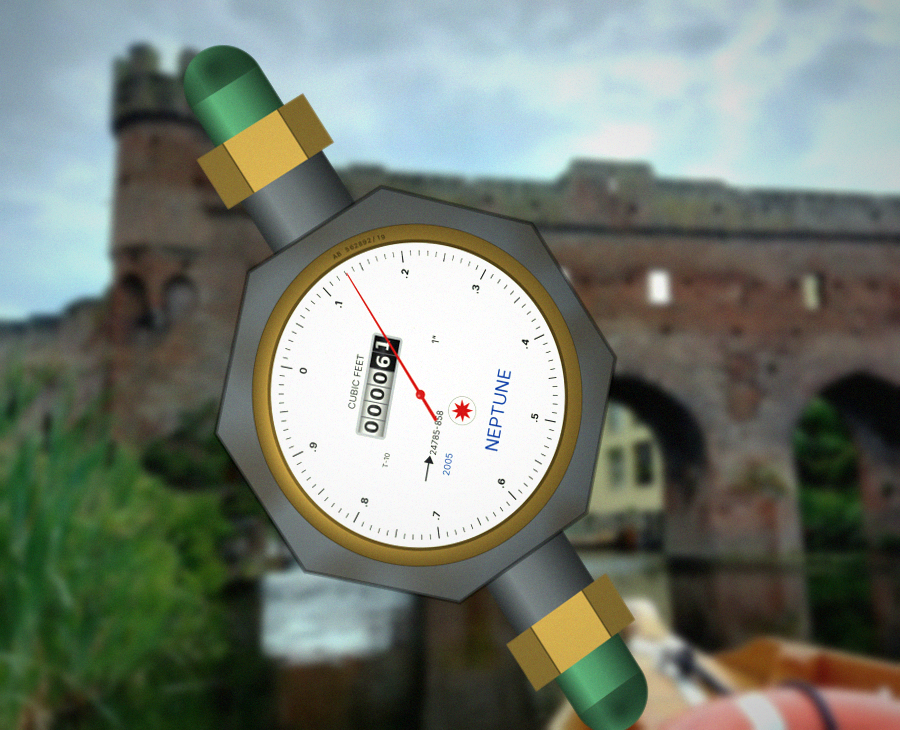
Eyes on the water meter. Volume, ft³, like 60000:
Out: 61.13
